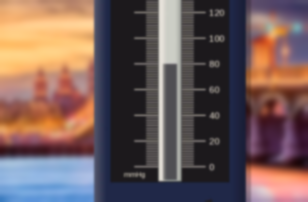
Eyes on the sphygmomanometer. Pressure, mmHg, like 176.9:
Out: 80
